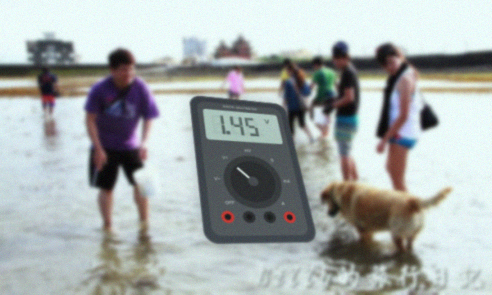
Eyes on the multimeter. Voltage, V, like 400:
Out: 1.45
